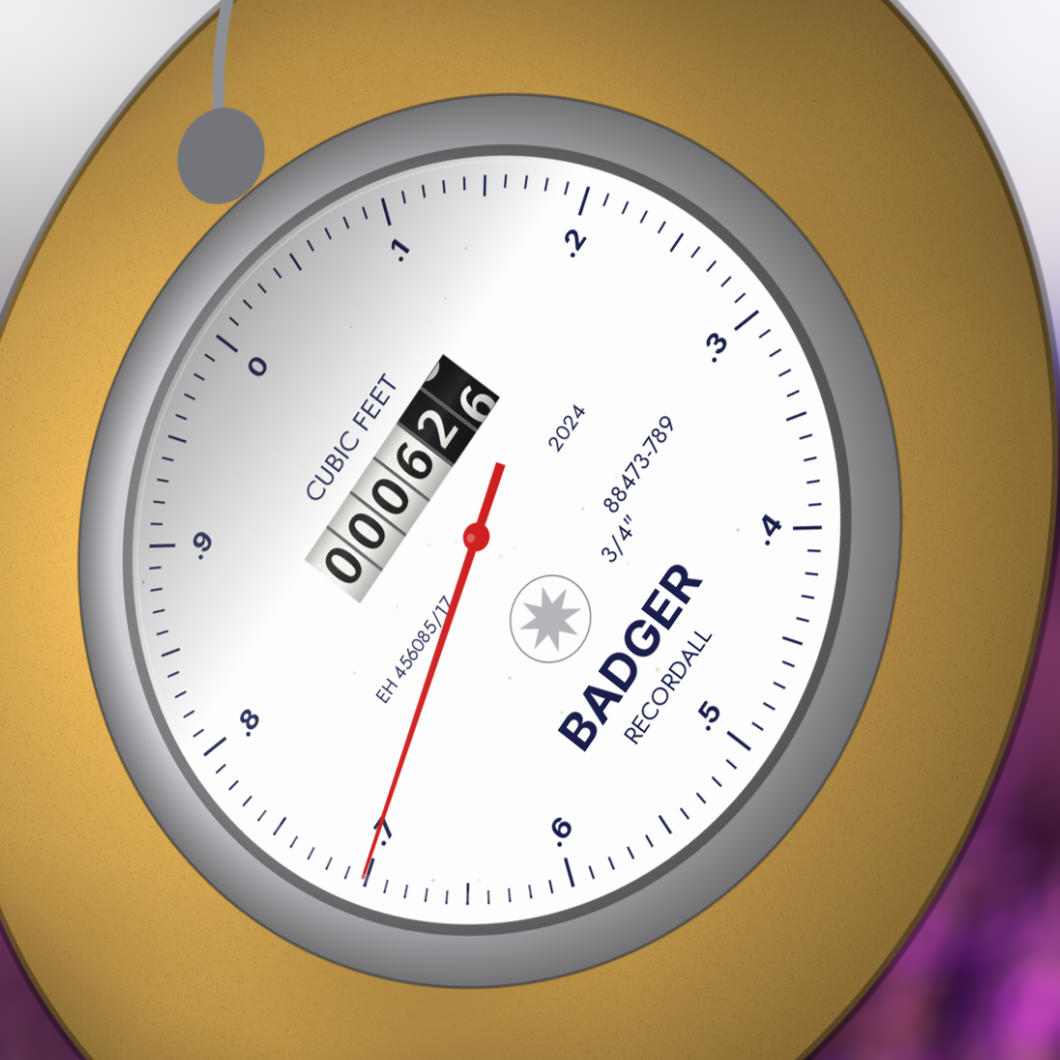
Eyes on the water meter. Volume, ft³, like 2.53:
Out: 625.70
